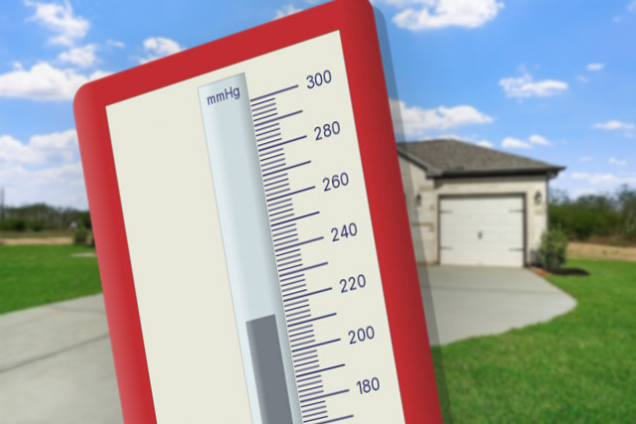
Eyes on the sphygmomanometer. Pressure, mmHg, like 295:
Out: 216
